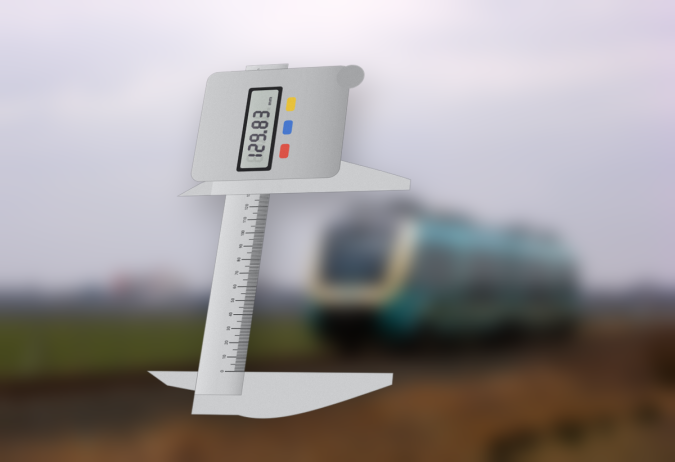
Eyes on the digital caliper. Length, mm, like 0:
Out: 129.83
